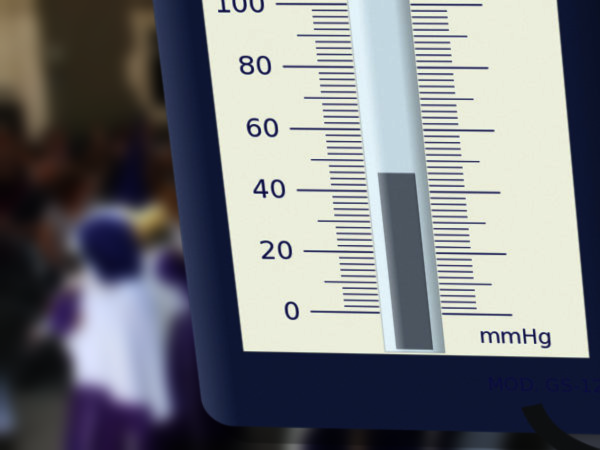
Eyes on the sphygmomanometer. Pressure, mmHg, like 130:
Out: 46
